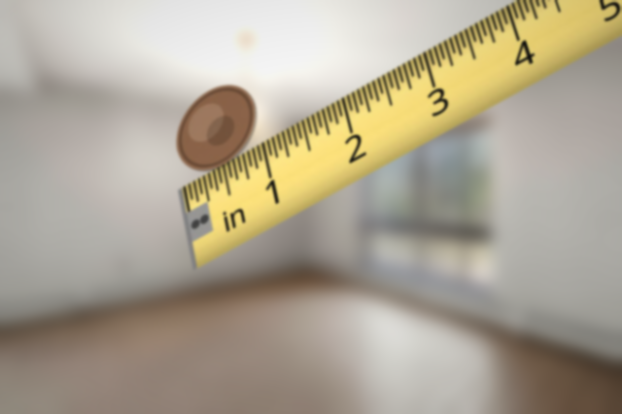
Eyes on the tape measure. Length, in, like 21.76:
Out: 1
